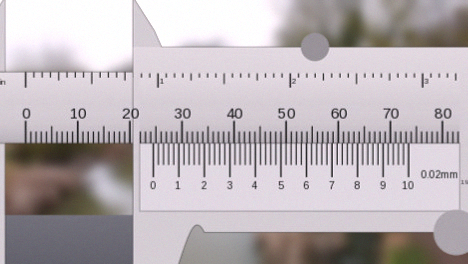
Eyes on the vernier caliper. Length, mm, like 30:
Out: 24.5
